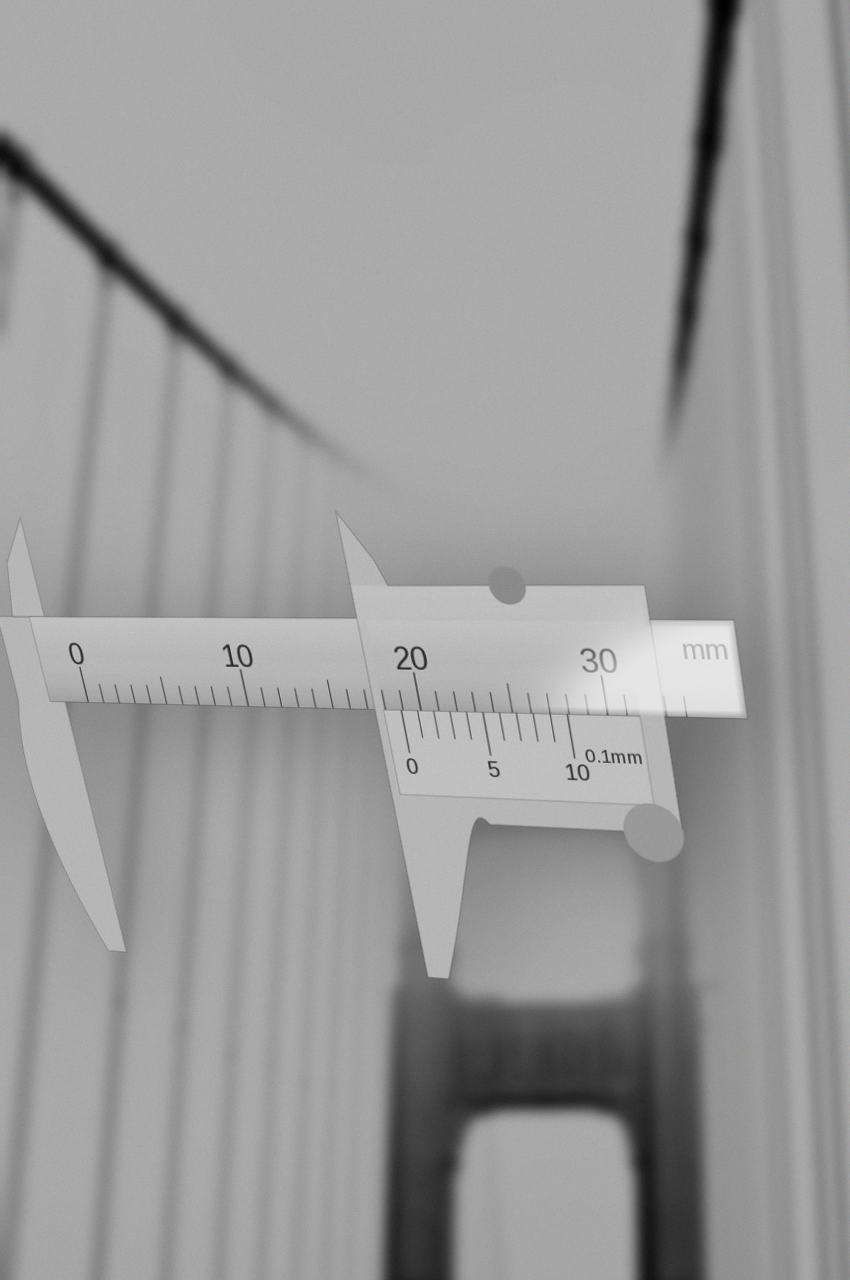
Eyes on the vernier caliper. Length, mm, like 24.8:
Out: 18.9
